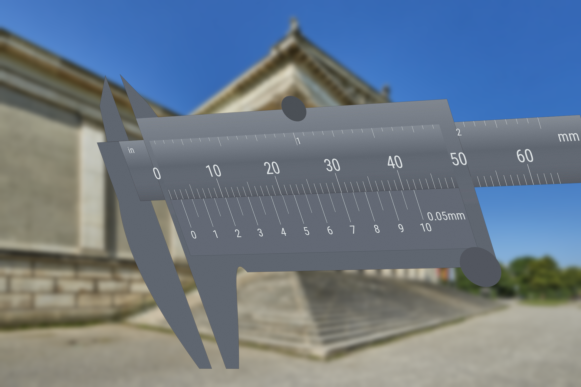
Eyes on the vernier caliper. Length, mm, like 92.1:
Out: 2.6
